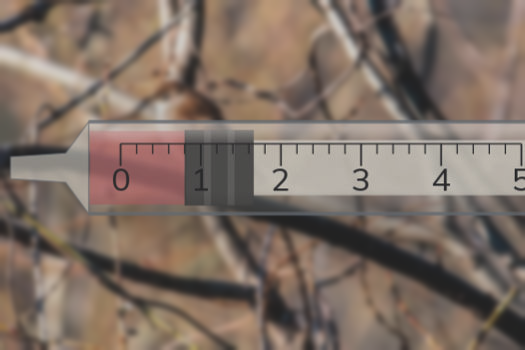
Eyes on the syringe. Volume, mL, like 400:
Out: 0.8
